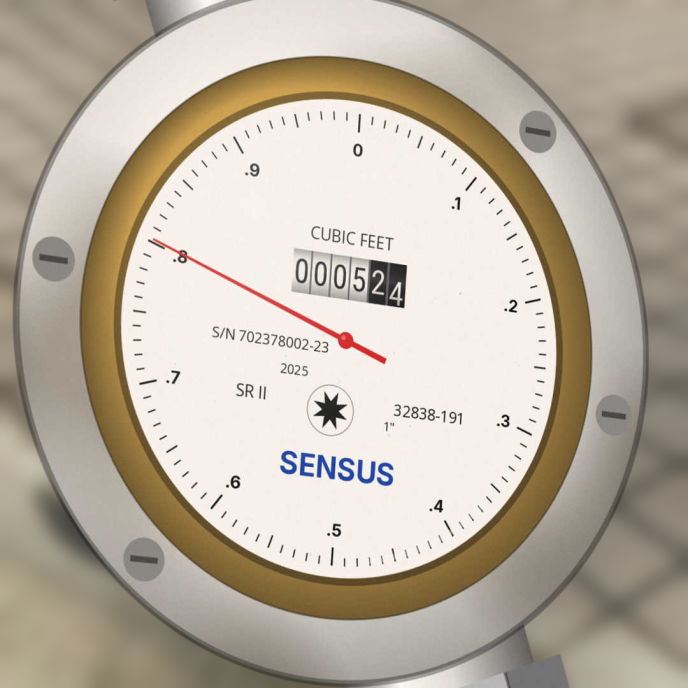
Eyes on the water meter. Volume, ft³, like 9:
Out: 523.80
